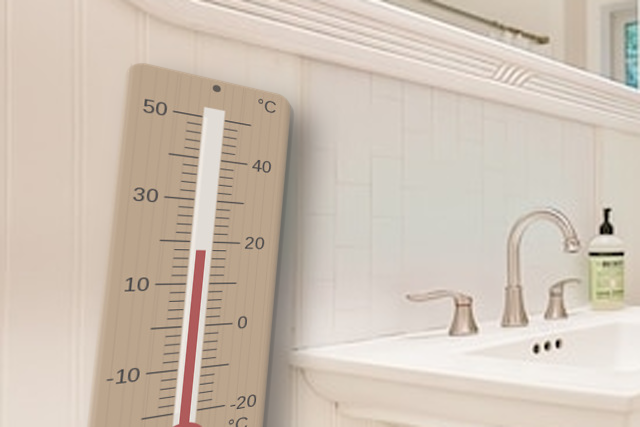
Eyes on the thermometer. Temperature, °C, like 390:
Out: 18
